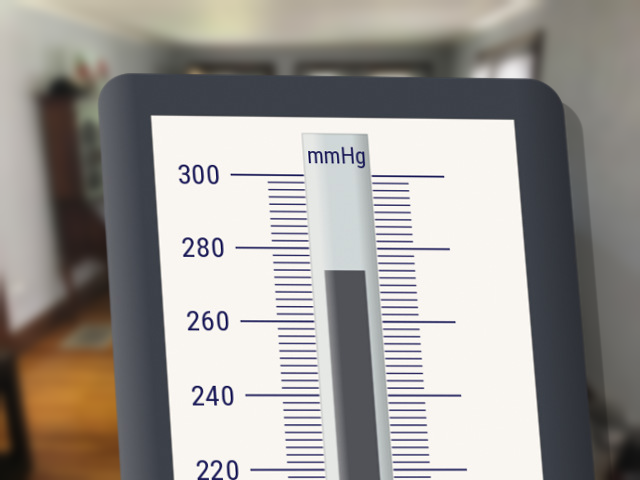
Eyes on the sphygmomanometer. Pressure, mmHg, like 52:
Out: 274
